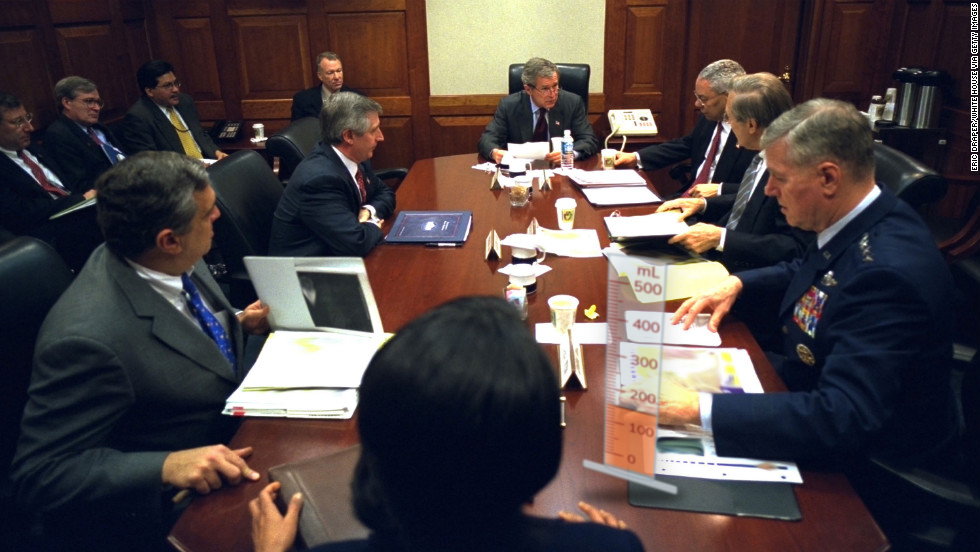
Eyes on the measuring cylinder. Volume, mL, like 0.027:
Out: 150
